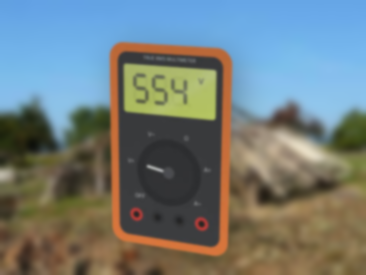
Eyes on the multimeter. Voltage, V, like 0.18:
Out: 554
